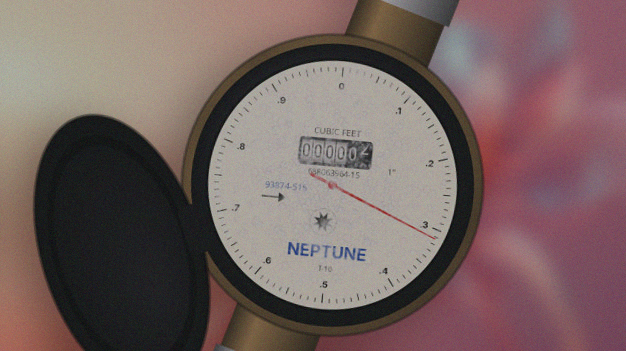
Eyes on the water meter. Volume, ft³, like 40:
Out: 2.31
